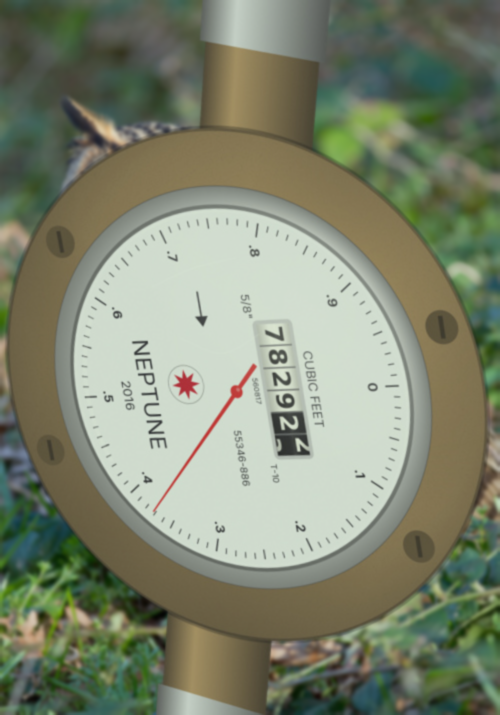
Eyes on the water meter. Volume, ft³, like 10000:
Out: 782922.37
